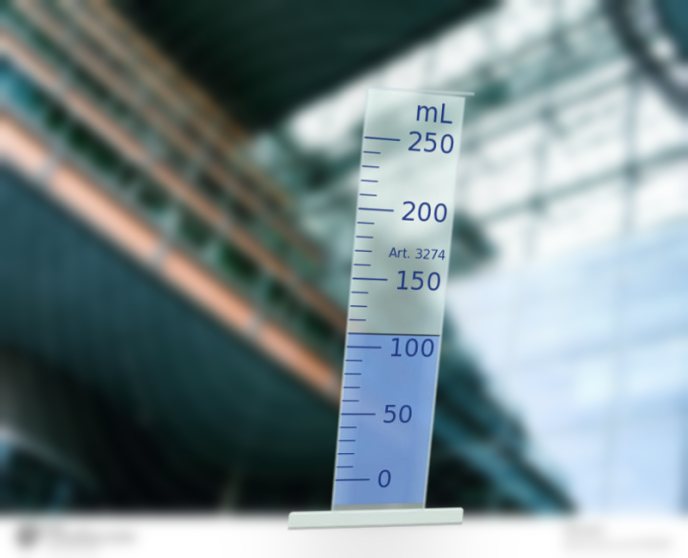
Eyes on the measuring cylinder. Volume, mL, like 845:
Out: 110
